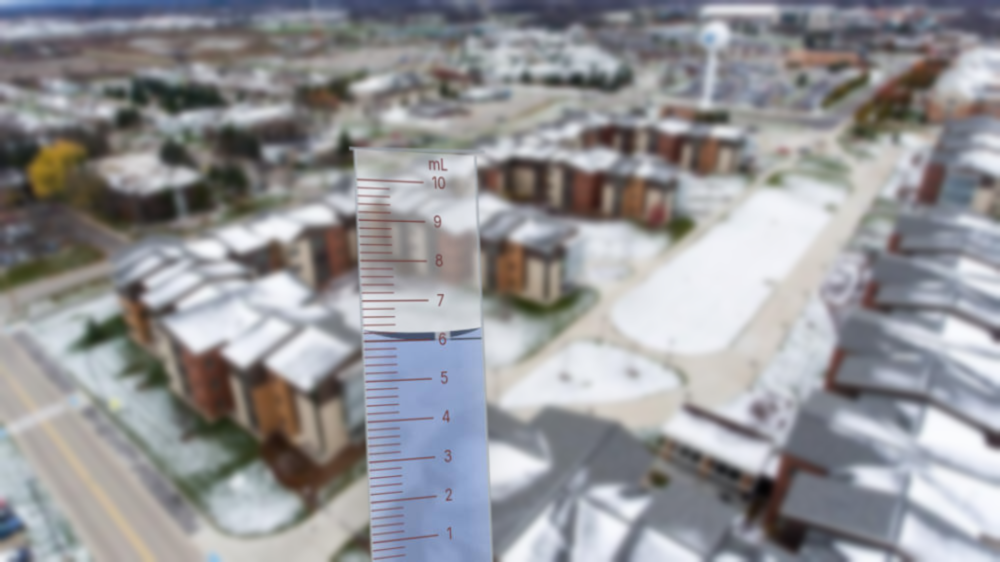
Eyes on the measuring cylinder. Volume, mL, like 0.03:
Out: 6
